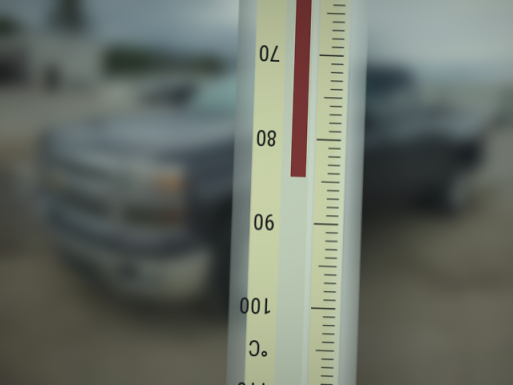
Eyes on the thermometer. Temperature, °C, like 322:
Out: 84.5
